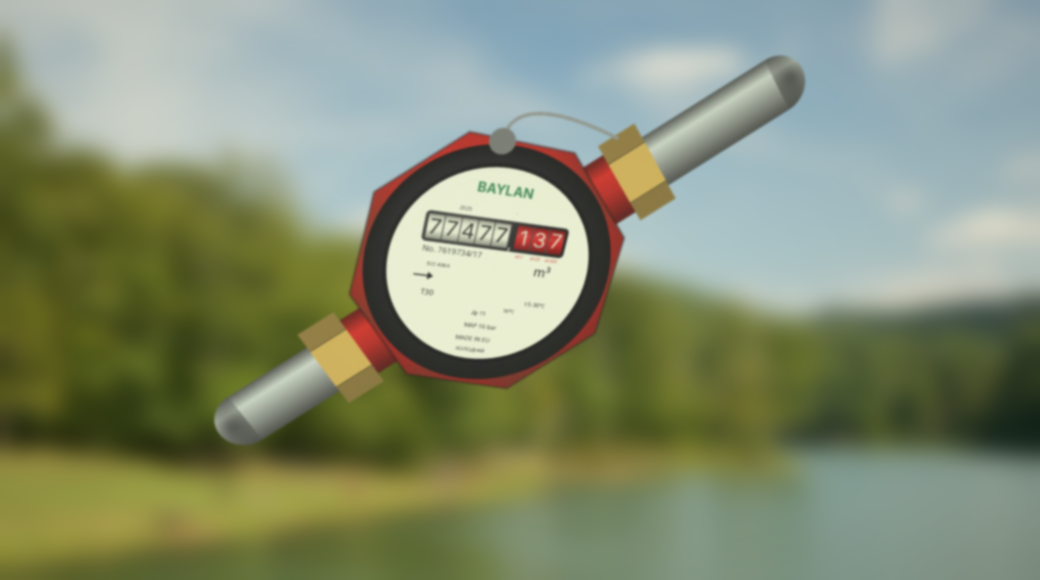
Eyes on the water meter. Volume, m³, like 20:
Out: 77477.137
